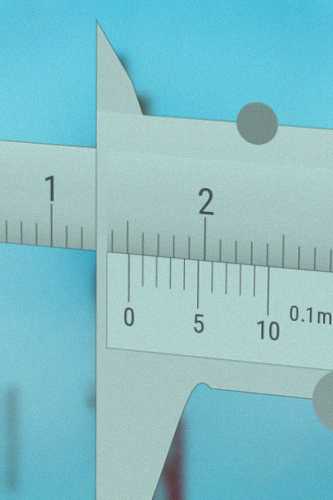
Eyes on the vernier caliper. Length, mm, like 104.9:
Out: 15.1
